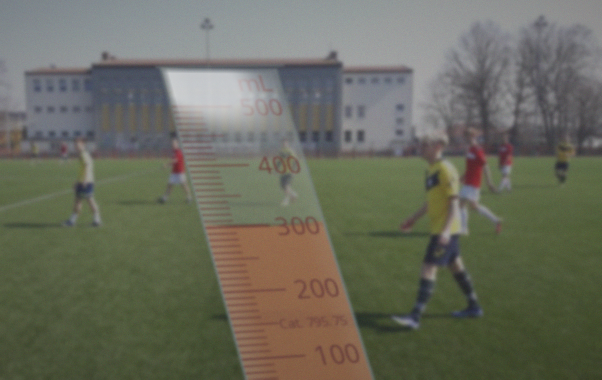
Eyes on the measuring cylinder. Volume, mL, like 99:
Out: 300
